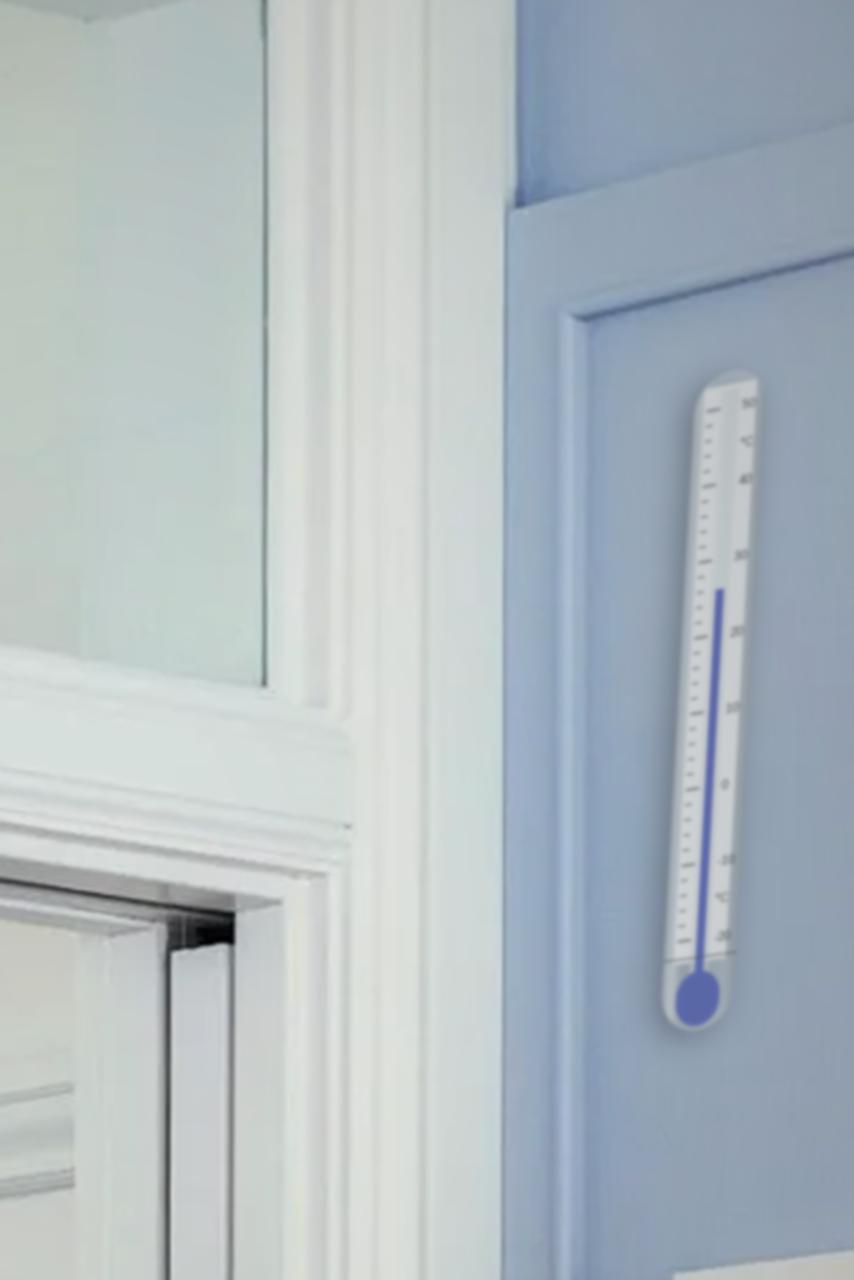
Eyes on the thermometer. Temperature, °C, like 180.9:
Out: 26
